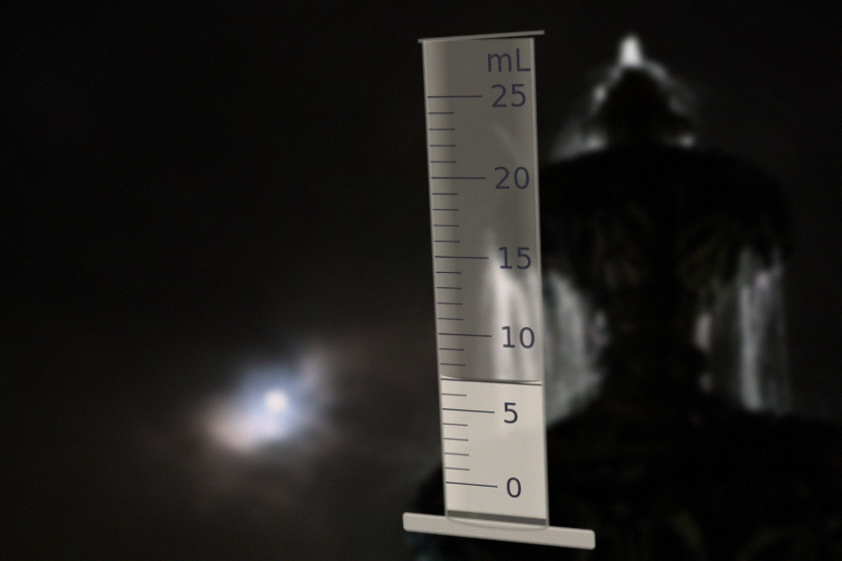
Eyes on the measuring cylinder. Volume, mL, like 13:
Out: 7
